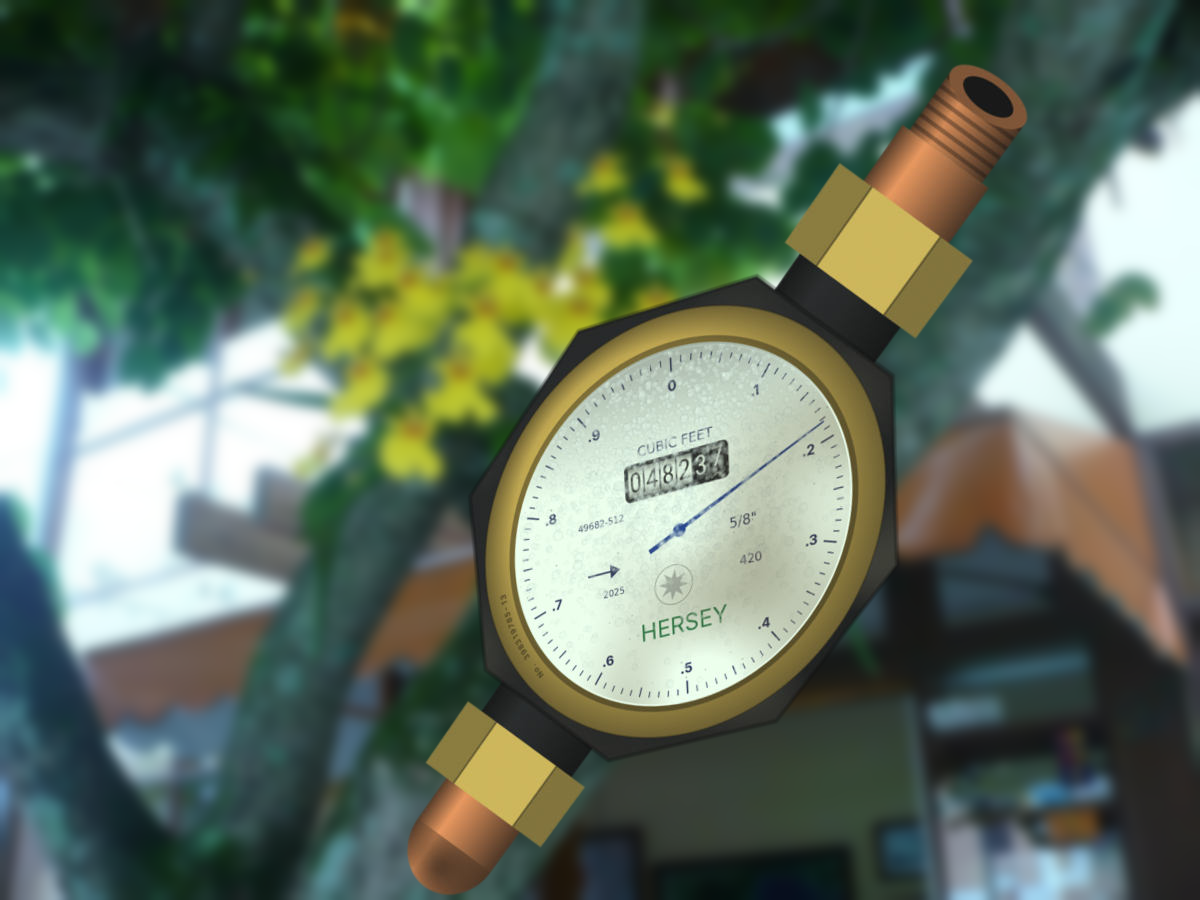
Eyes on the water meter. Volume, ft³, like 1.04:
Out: 48237.18
